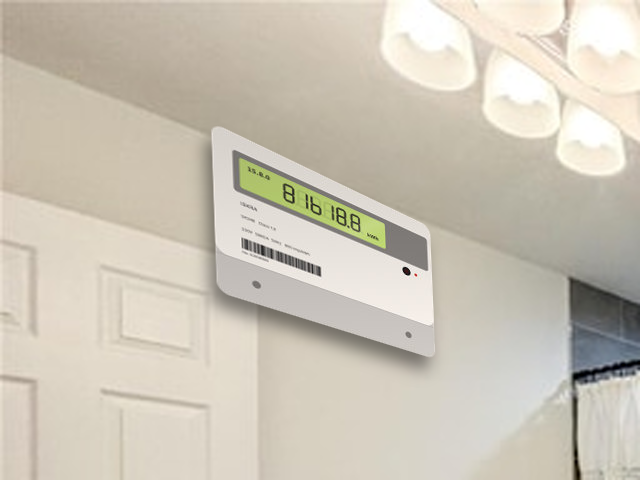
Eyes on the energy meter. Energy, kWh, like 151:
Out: 81618.8
